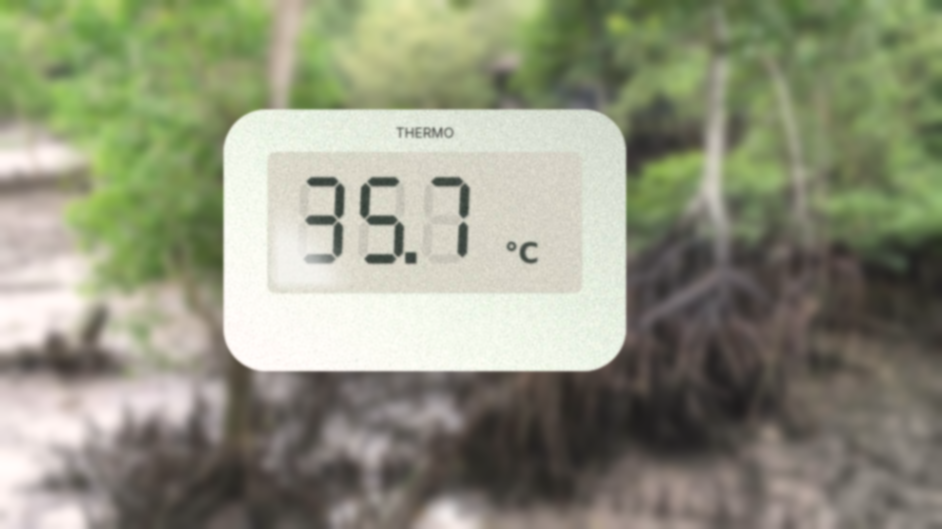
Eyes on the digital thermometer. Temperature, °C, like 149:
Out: 35.7
